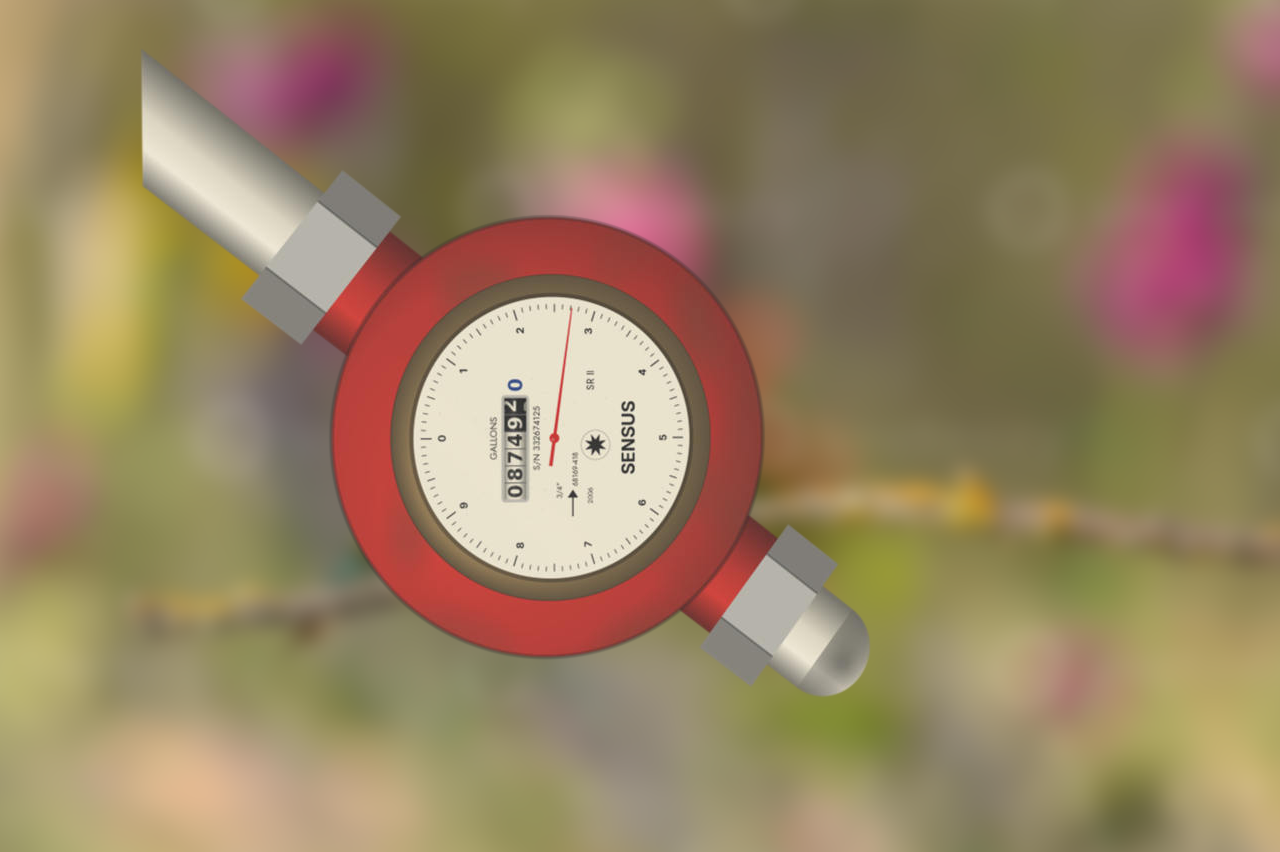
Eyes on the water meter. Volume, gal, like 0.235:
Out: 874922.7
